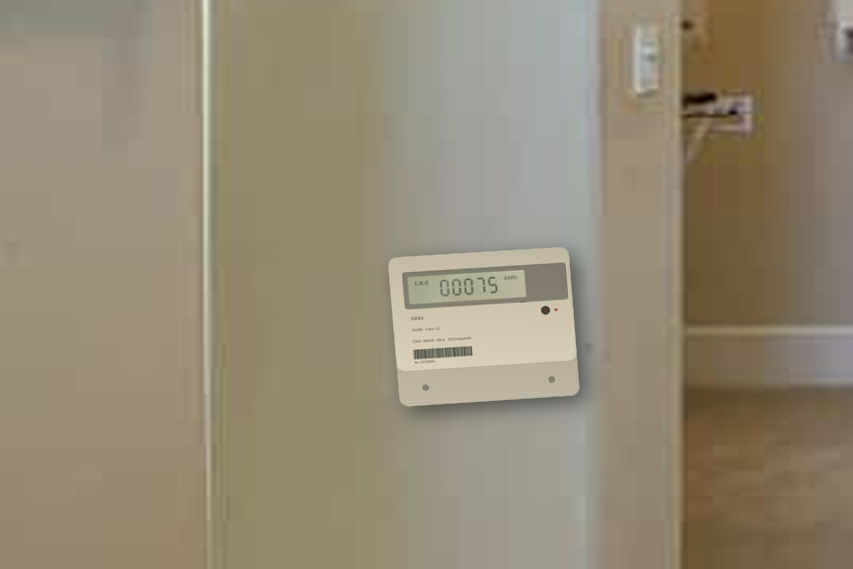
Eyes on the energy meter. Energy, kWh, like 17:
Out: 75
